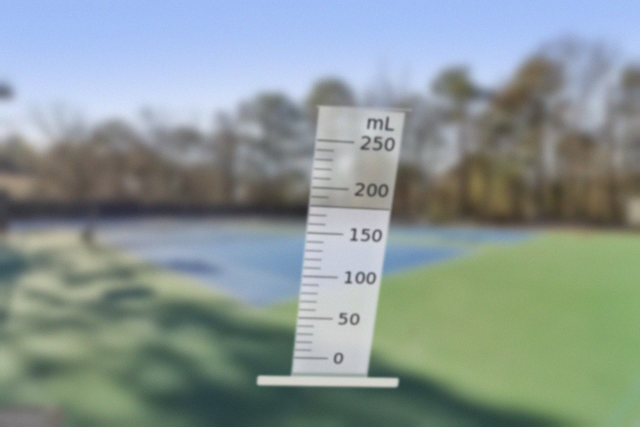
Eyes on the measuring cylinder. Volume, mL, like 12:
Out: 180
